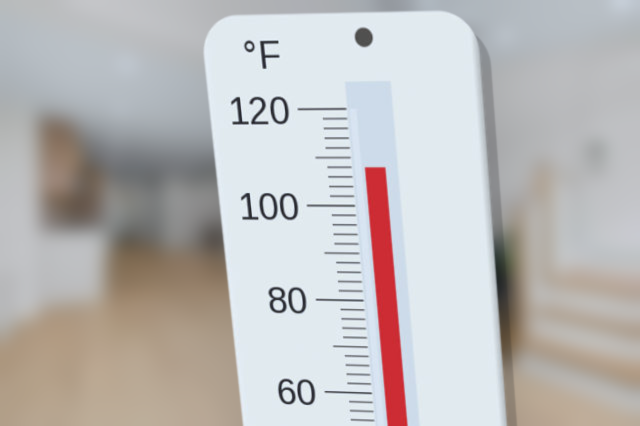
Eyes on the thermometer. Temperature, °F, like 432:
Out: 108
